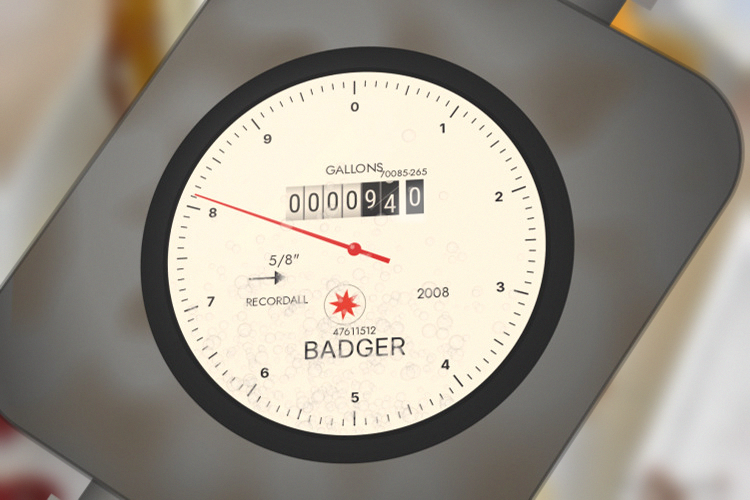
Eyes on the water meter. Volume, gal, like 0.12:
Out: 938.1
